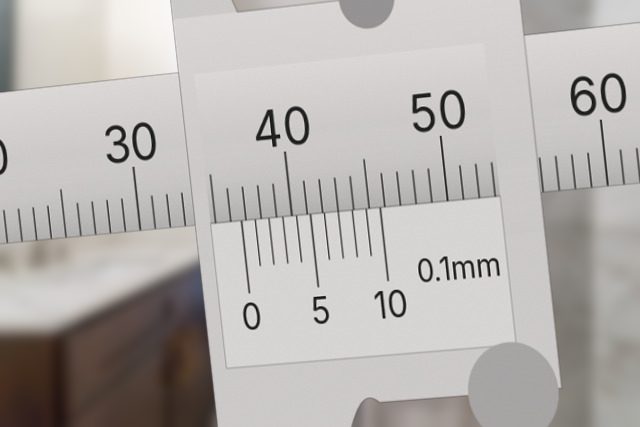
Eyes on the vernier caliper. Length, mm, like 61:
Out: 36.7
